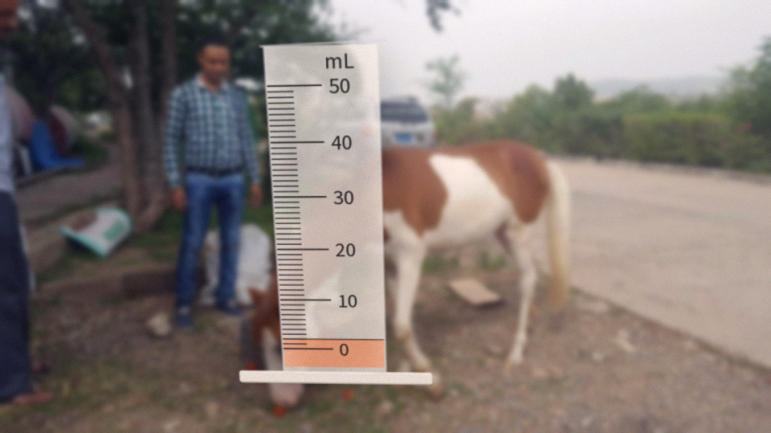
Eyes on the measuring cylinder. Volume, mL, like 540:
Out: 2
